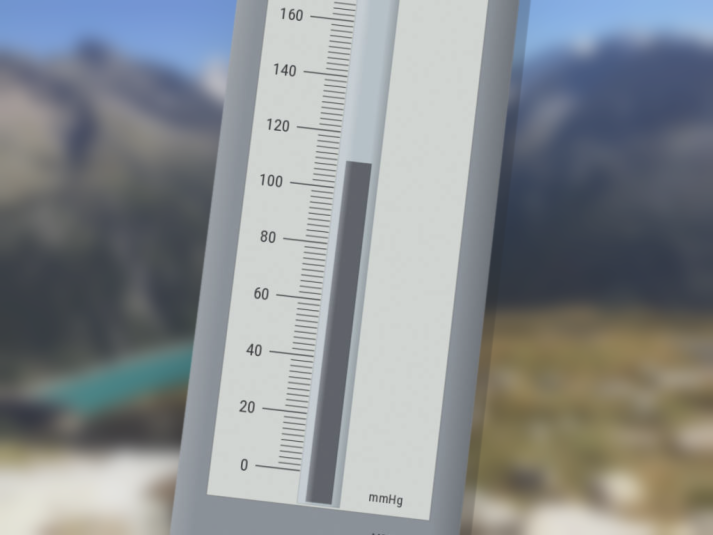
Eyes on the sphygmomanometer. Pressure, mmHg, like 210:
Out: 110
